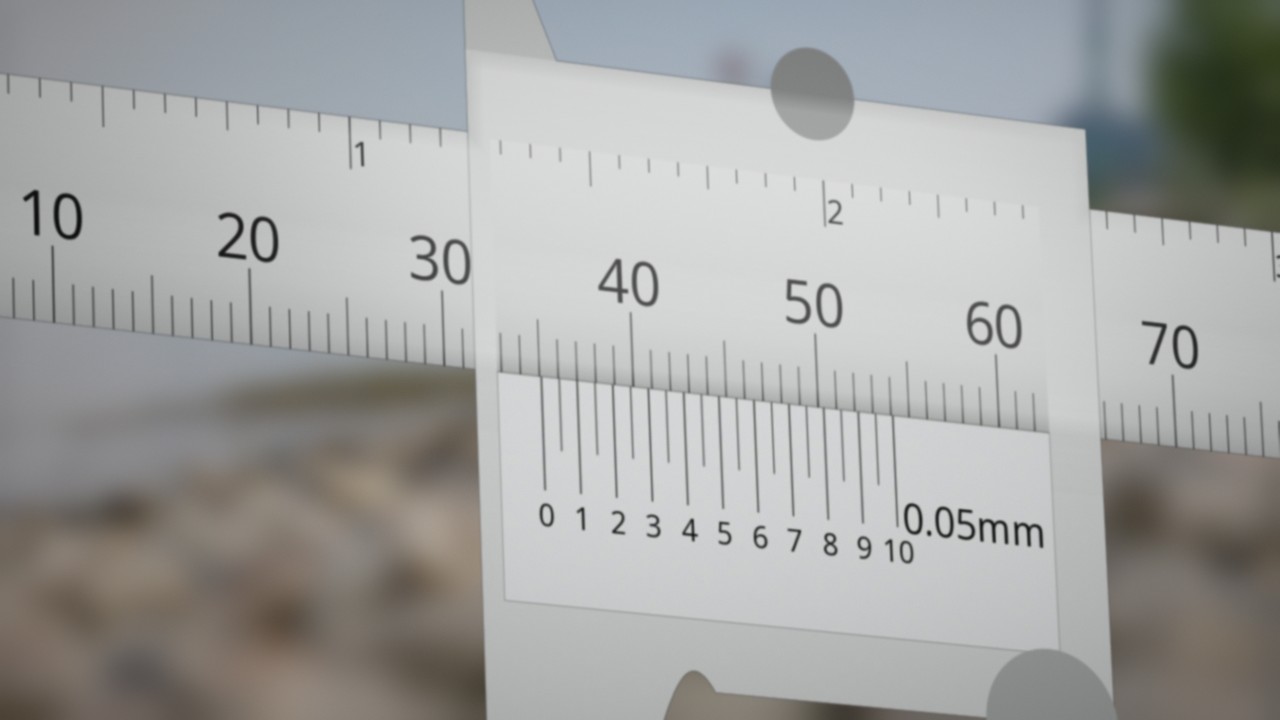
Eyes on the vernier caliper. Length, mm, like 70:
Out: 35.1
